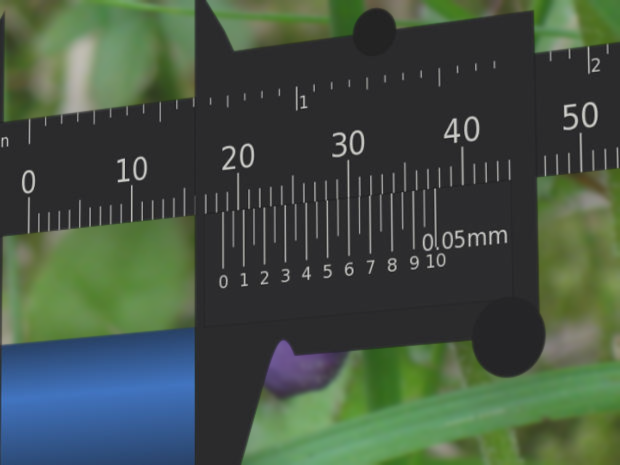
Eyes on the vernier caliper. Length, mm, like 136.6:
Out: 18.6
